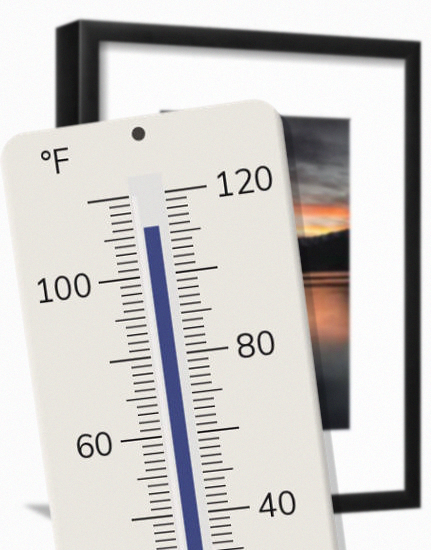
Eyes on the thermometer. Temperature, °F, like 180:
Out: 112
